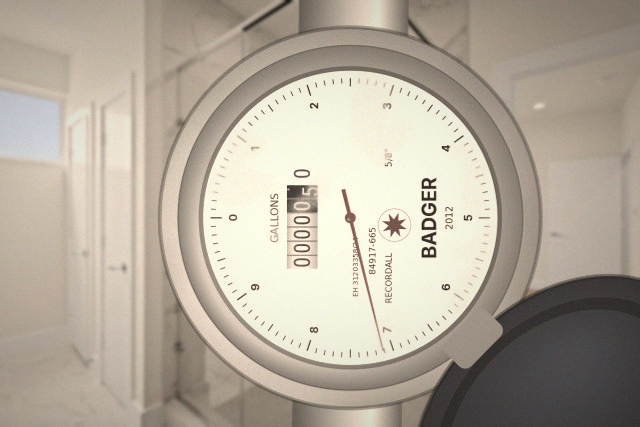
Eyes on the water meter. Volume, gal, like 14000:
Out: 47.1
